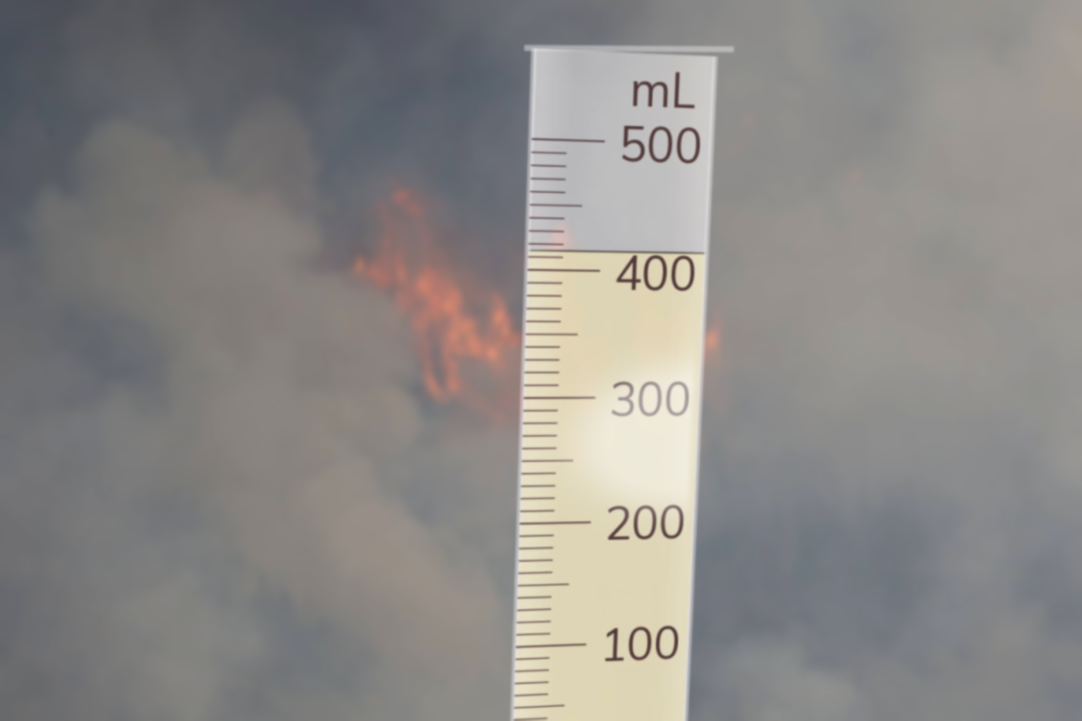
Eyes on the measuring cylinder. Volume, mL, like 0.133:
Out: 415
